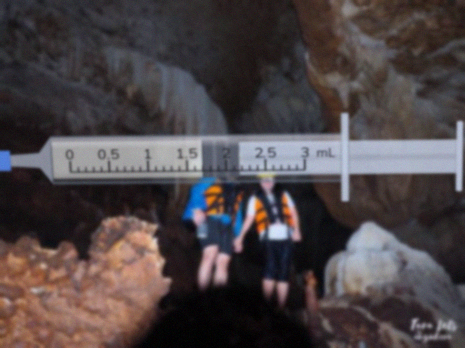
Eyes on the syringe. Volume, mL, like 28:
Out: 1.7
